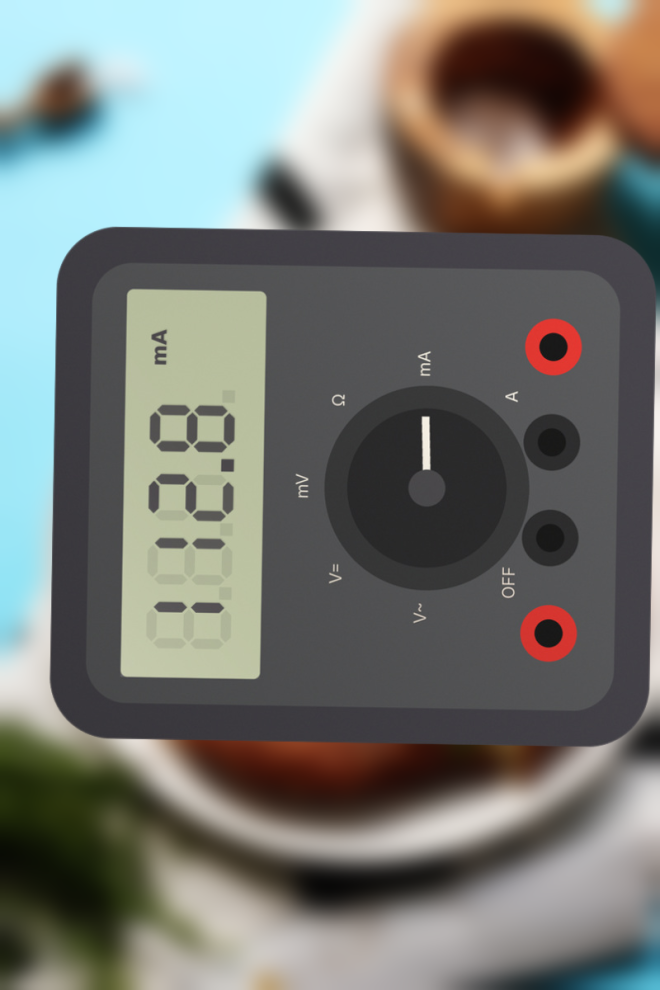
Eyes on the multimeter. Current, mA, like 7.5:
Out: 112.8
